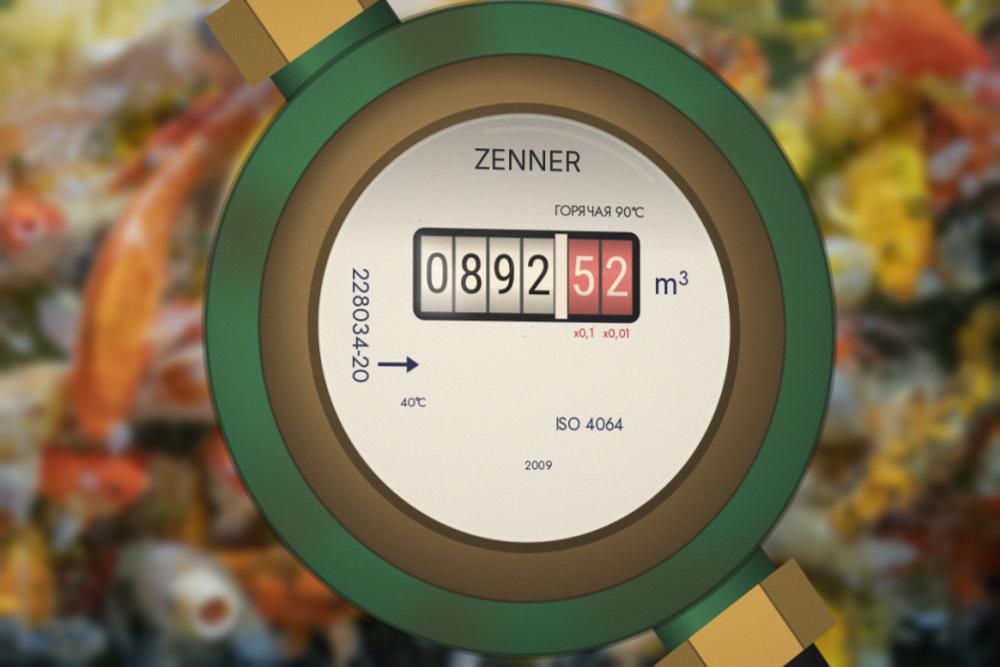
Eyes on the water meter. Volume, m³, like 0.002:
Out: 892.52
